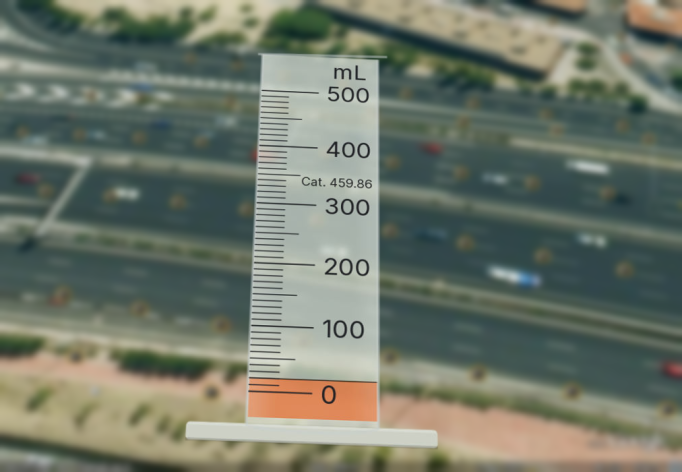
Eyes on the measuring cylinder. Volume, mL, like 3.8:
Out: 20
